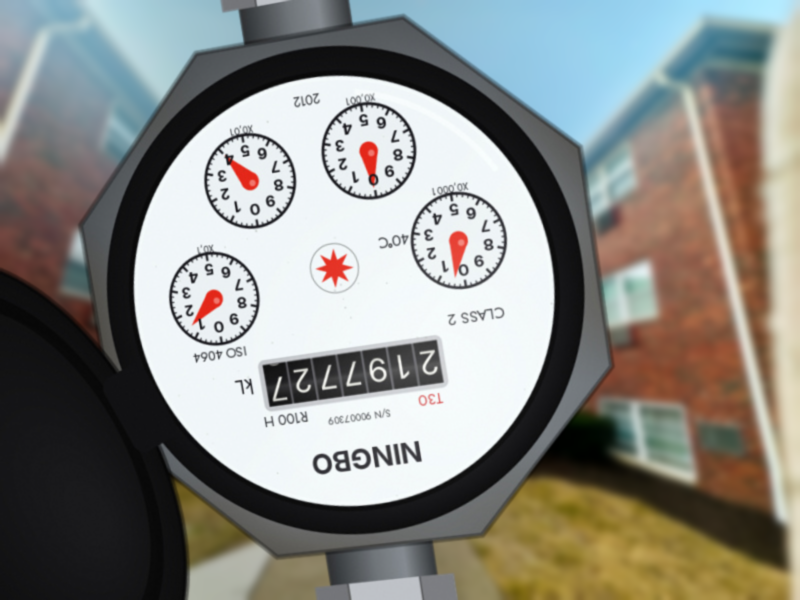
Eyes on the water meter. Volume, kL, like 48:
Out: 2197727.1400
